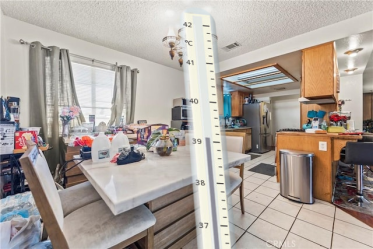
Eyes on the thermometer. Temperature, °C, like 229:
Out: 39.1
